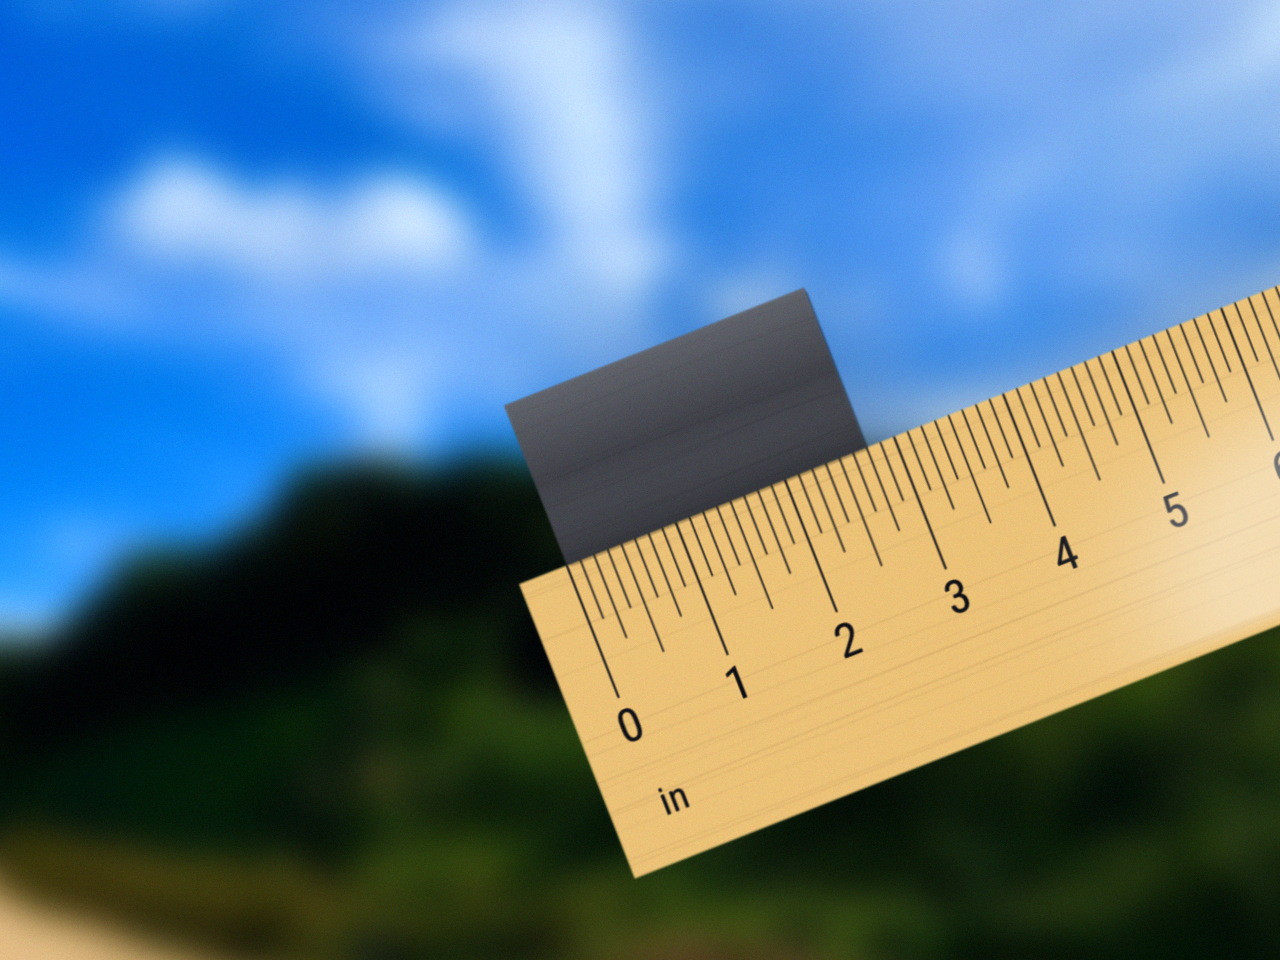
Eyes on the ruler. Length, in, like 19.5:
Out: 2.75
